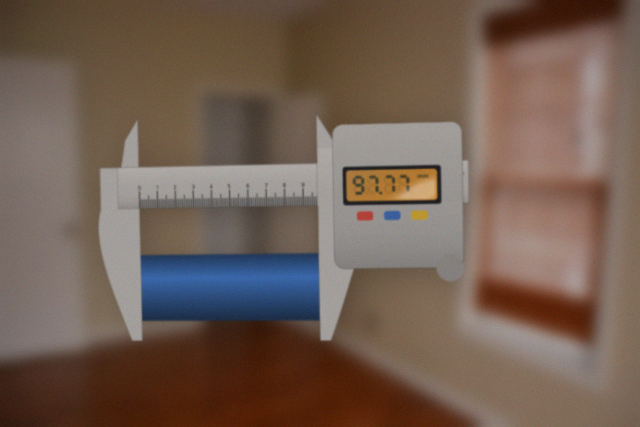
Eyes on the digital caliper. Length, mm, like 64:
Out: 97.77
